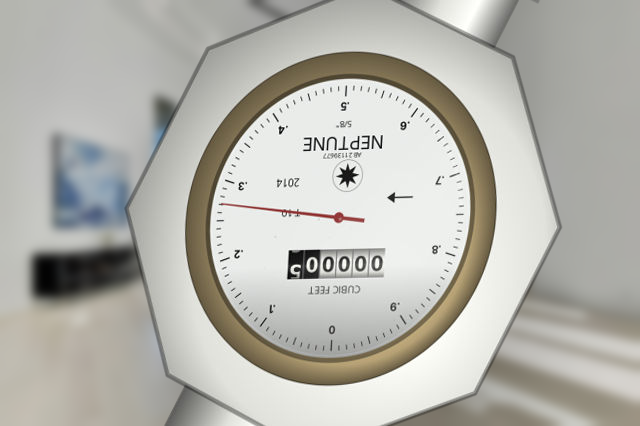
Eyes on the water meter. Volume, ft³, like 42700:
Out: 5.27
